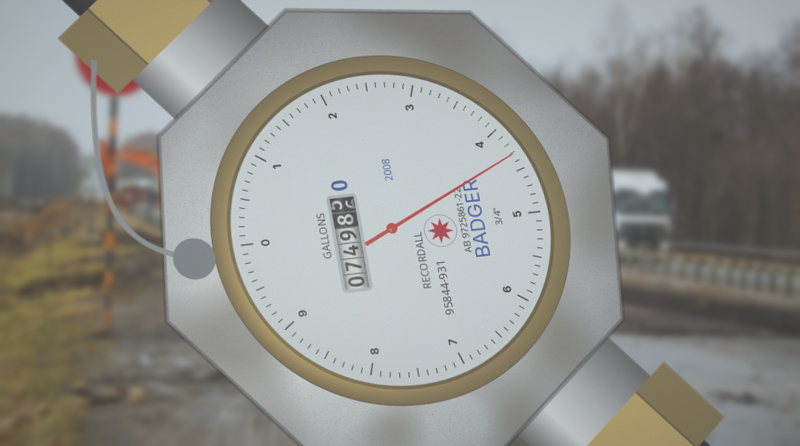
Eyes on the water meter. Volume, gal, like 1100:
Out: 749854.3
